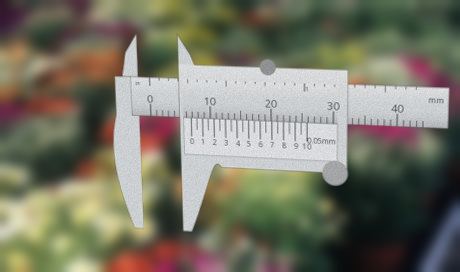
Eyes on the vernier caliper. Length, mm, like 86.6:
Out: 6.8
